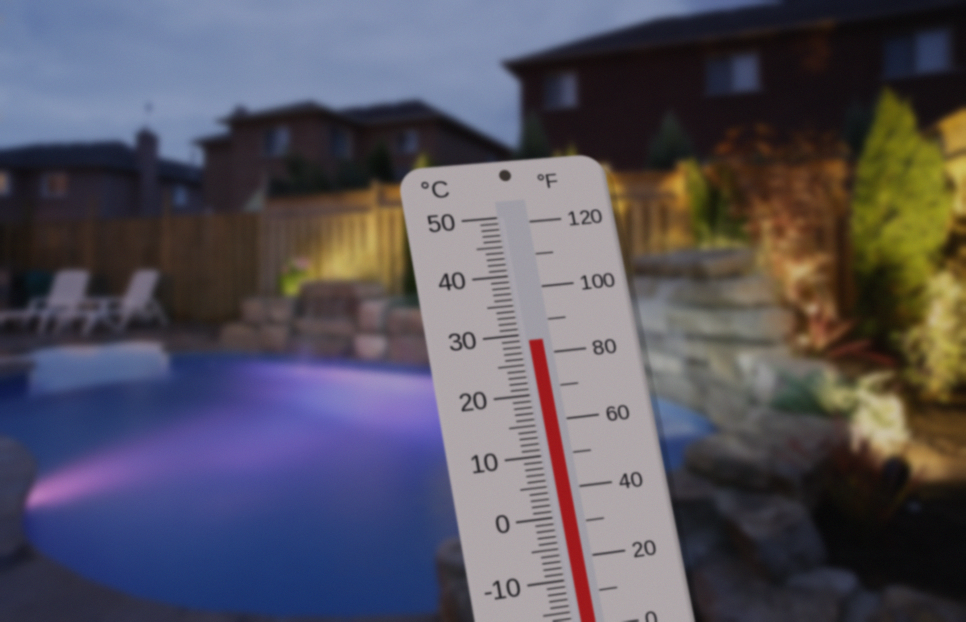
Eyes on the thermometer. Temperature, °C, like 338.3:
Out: 29
